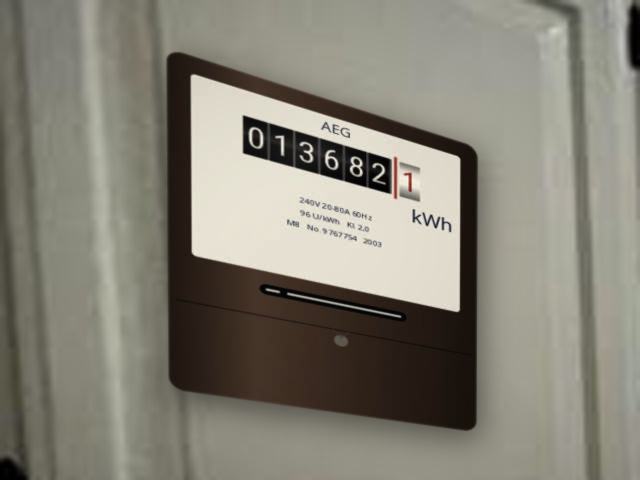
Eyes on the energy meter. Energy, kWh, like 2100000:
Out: 13682.1
